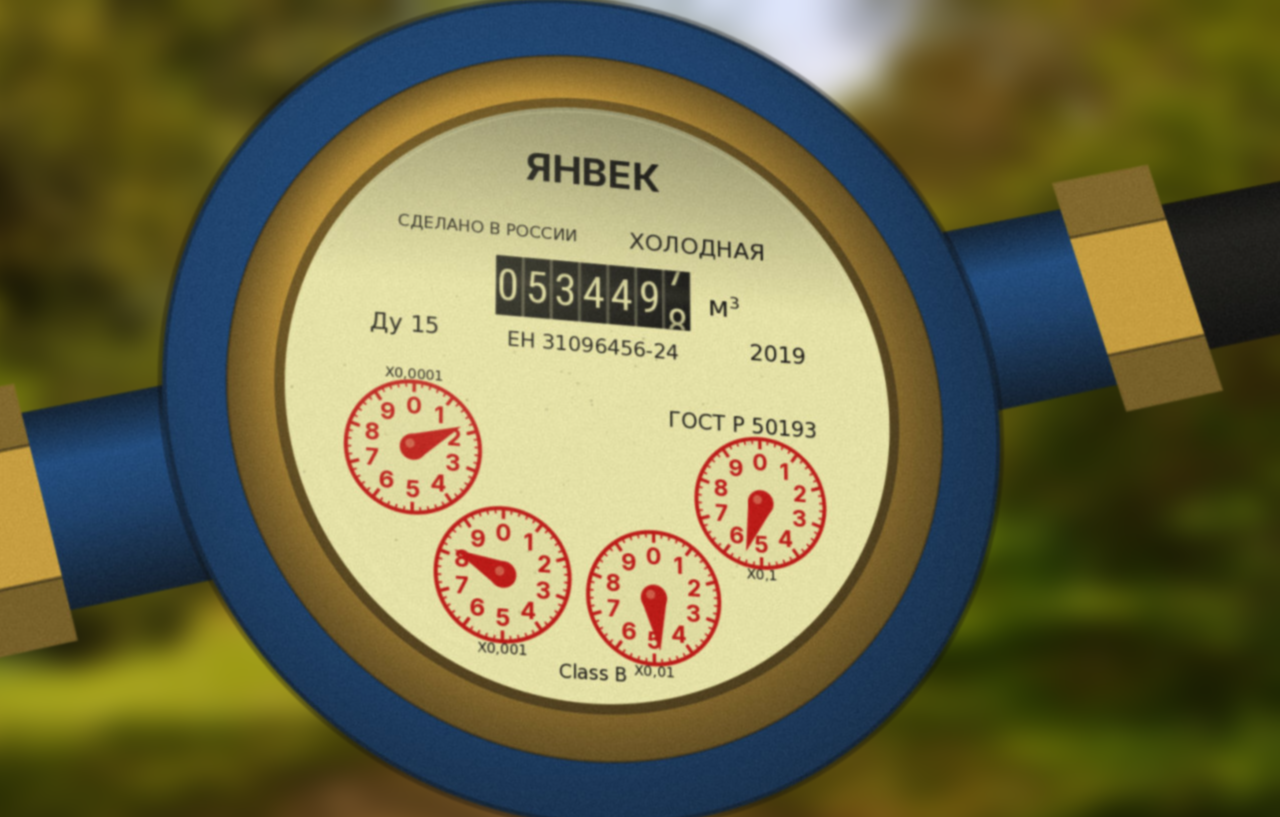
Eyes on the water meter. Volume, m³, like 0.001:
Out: 534497.5481
